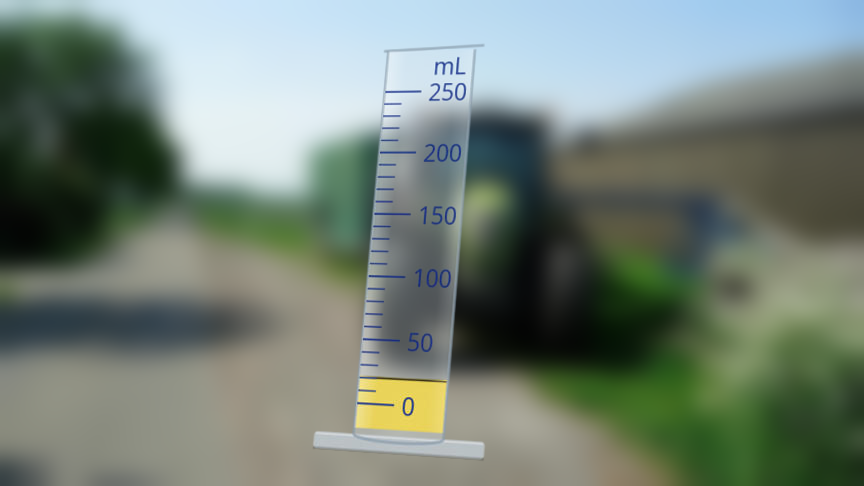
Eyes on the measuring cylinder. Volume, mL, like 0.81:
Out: 20
